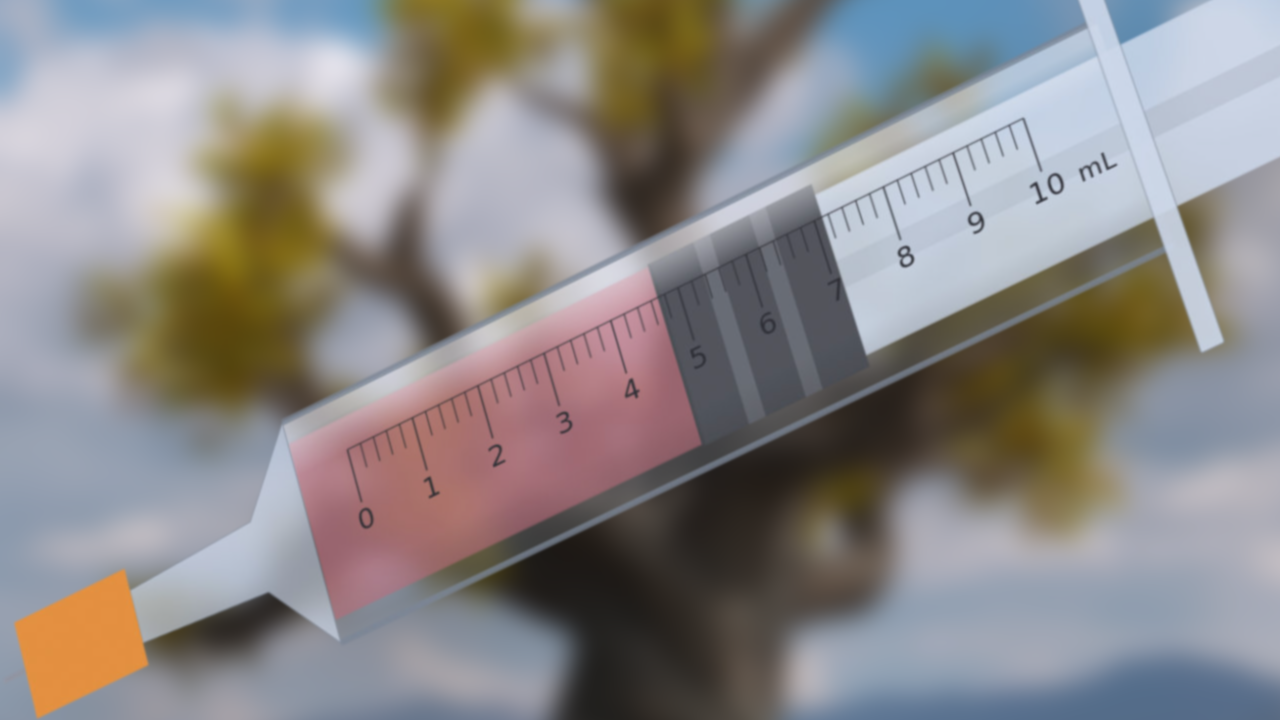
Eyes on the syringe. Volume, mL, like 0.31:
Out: 4.7
